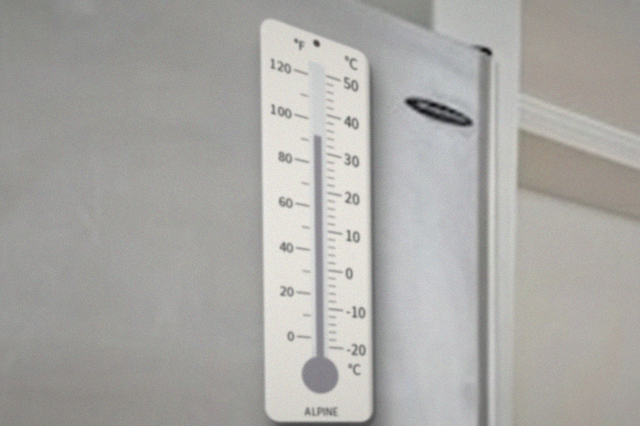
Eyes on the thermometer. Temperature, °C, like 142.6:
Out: 34
